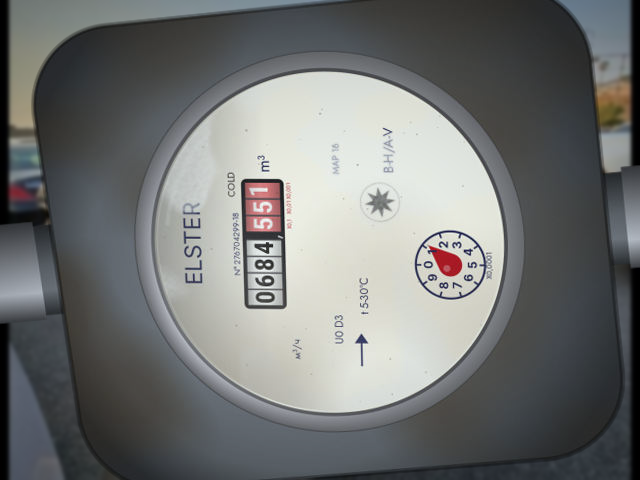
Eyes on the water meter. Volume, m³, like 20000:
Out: 684.5511
